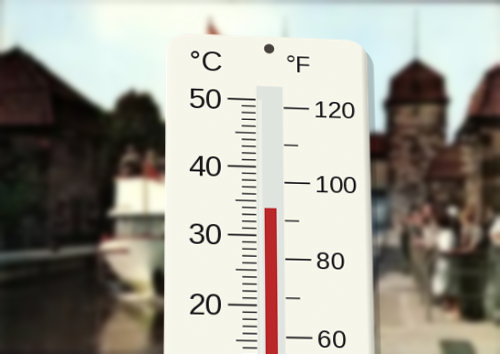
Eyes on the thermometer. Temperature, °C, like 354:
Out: 34
